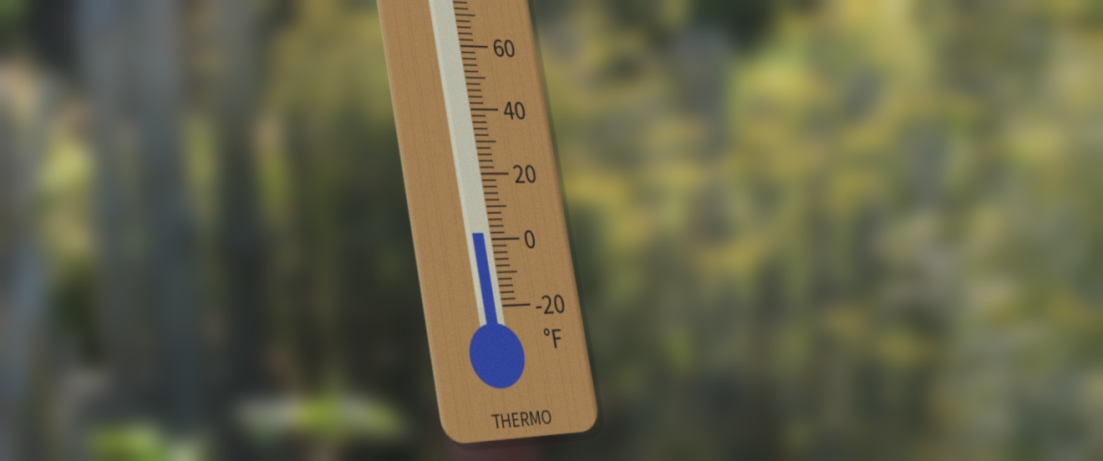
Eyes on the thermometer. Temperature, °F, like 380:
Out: 2
